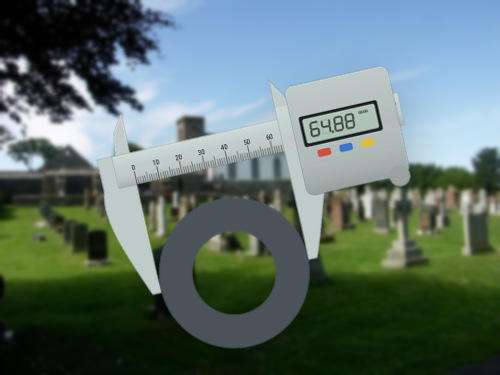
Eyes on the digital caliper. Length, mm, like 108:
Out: 64.88
